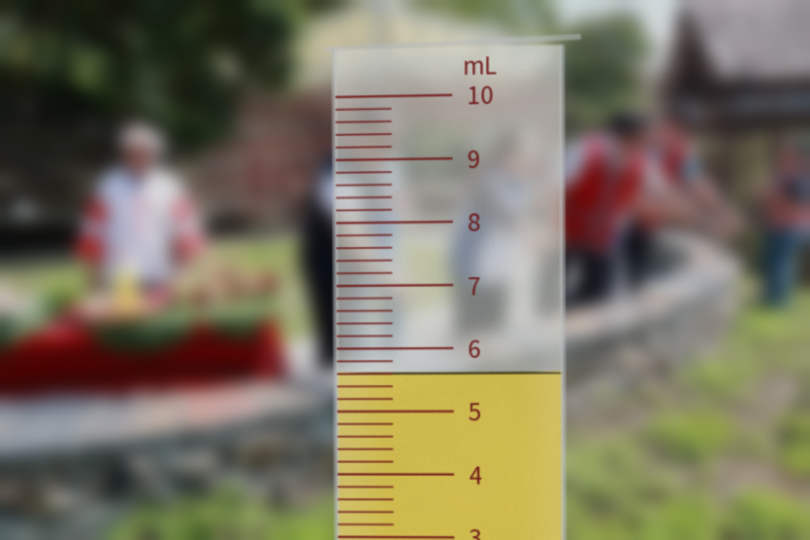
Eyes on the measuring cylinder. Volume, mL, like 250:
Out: 5.6
